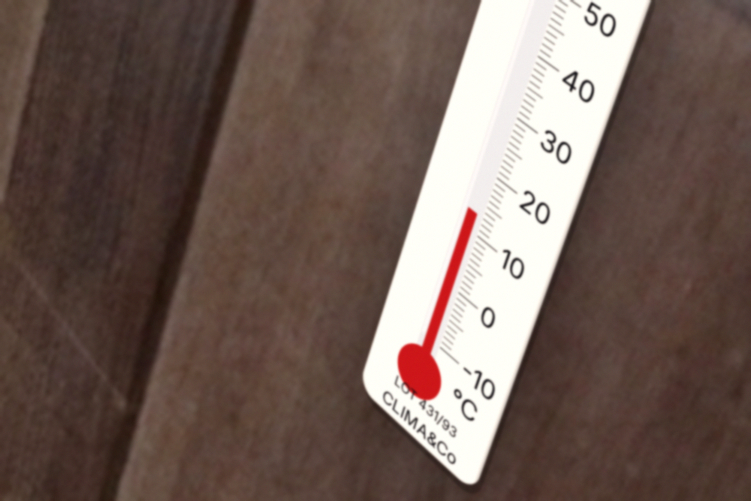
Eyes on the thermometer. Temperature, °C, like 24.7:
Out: 13
